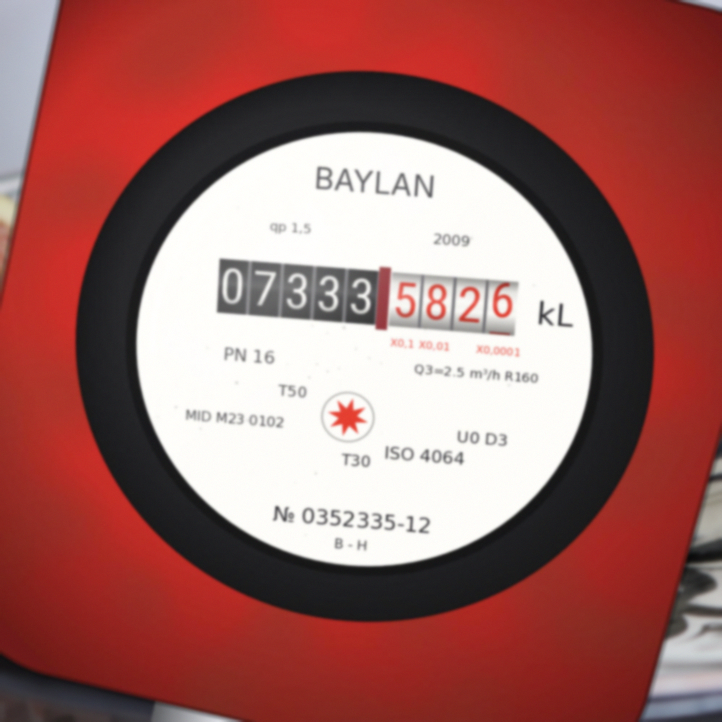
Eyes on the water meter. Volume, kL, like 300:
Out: 7333.5826
